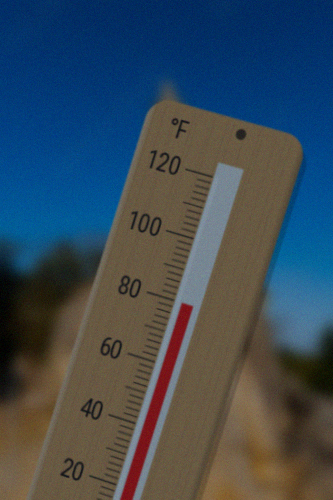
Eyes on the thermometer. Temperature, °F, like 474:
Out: 80
